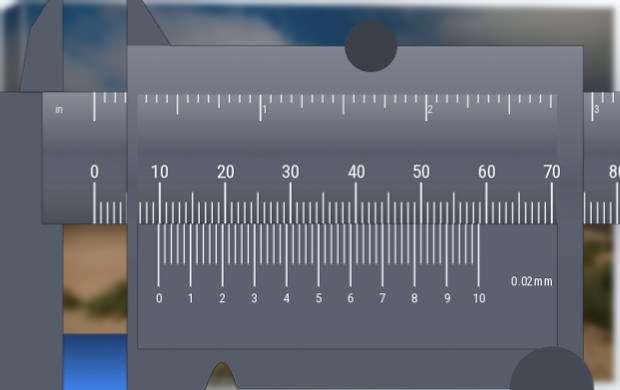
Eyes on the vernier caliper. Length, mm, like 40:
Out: 9.8
